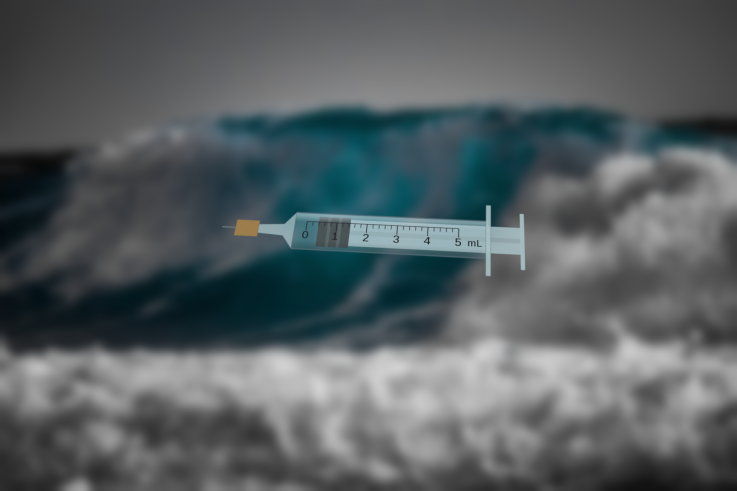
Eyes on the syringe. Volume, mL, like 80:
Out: 0.4
